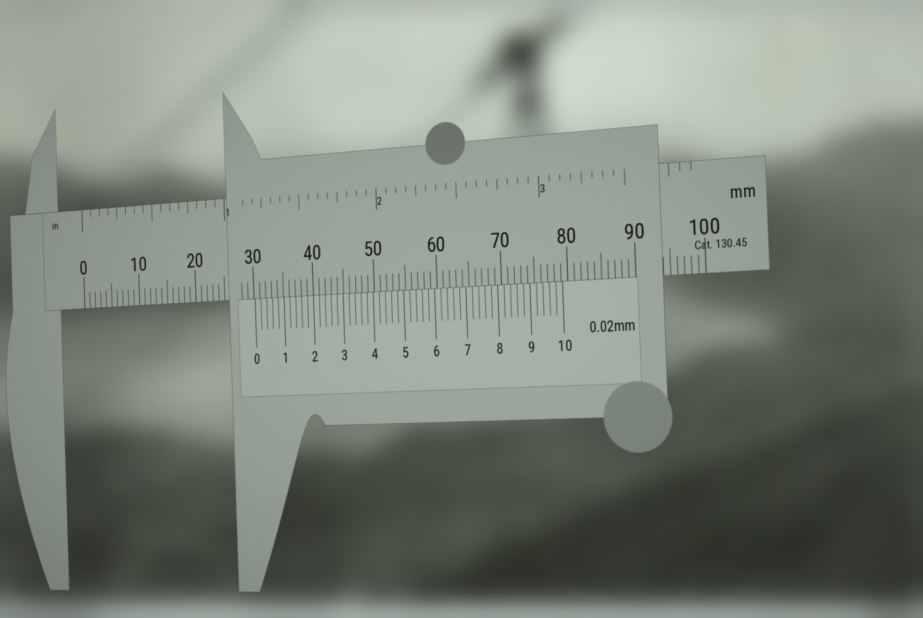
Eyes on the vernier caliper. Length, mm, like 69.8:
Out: 30.2
